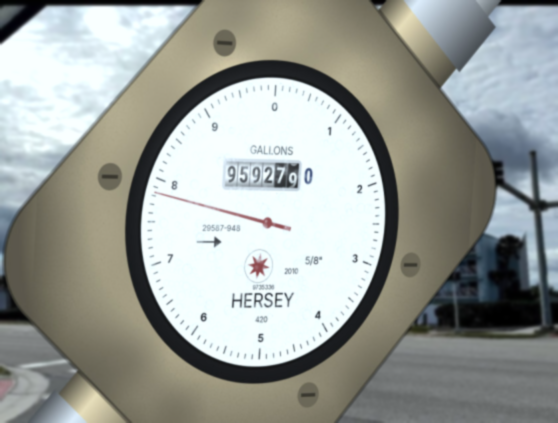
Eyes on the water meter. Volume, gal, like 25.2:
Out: 9592787.8
